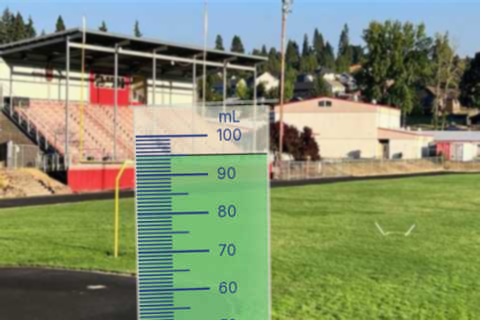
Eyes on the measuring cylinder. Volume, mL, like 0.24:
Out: 95
